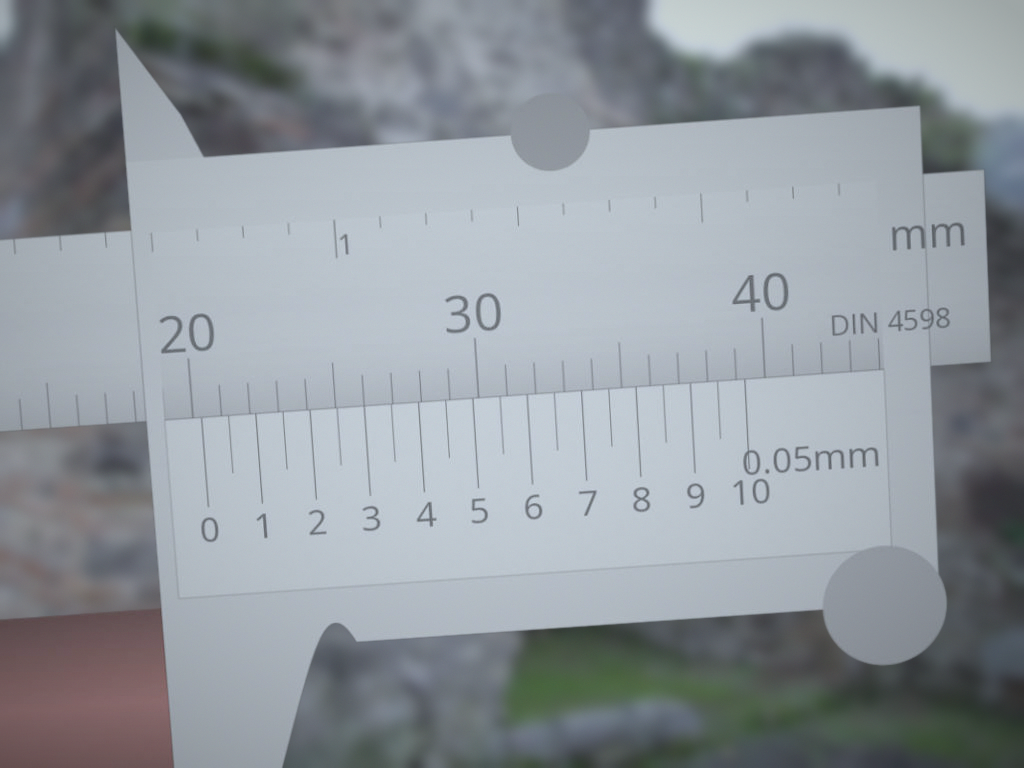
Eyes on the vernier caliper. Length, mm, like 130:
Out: 20.30
